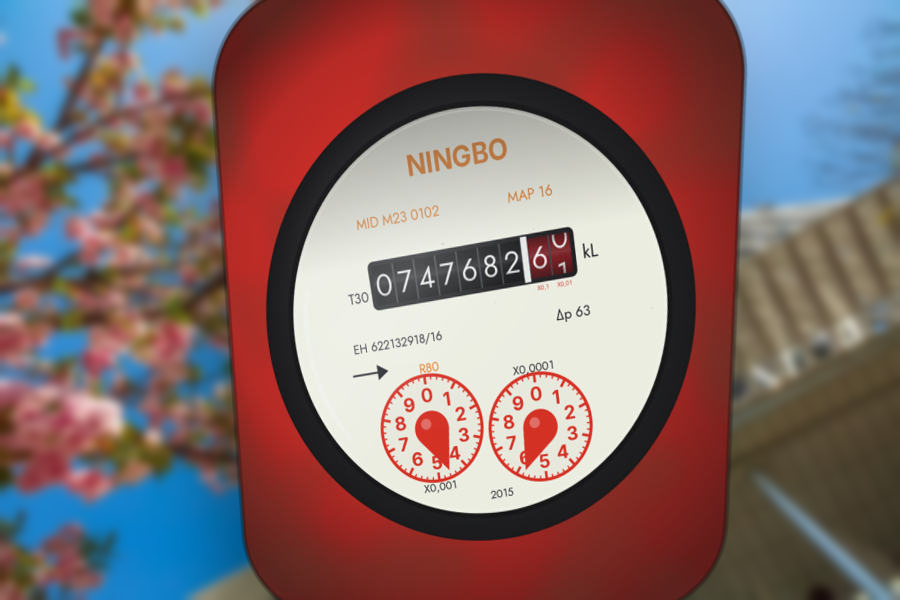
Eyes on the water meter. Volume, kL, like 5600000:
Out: 747682.6045
